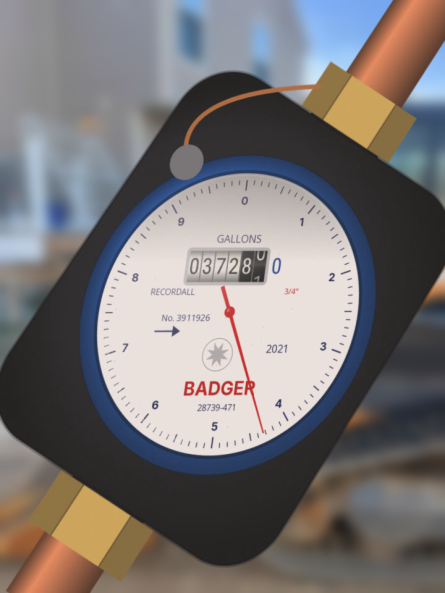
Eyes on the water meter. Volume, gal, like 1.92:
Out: 372804.3
